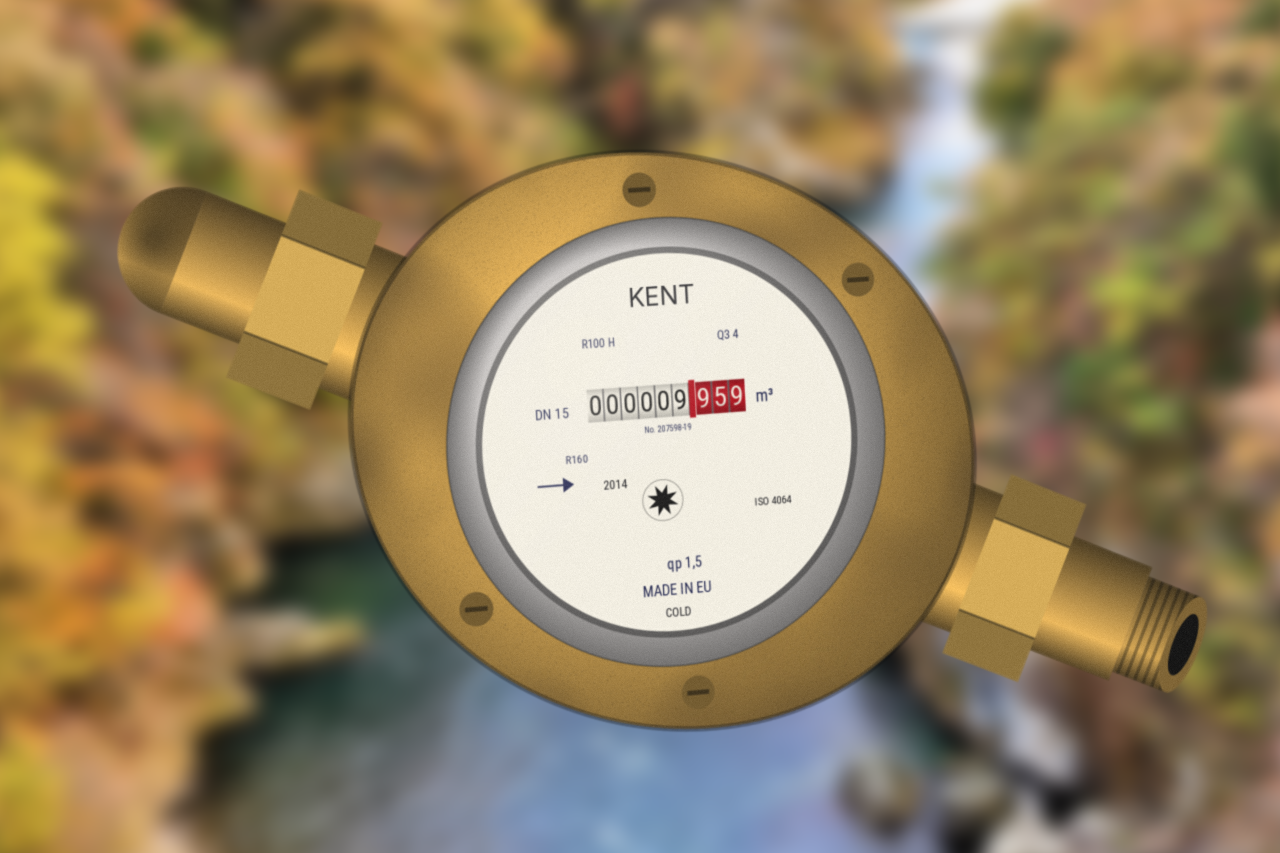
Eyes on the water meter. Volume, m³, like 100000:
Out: 9.959
